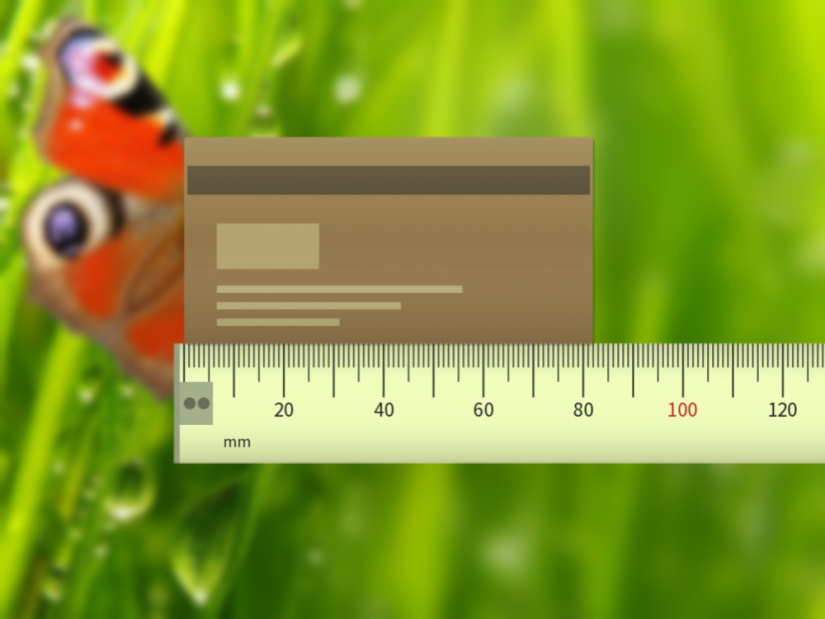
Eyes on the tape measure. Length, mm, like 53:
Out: 82
